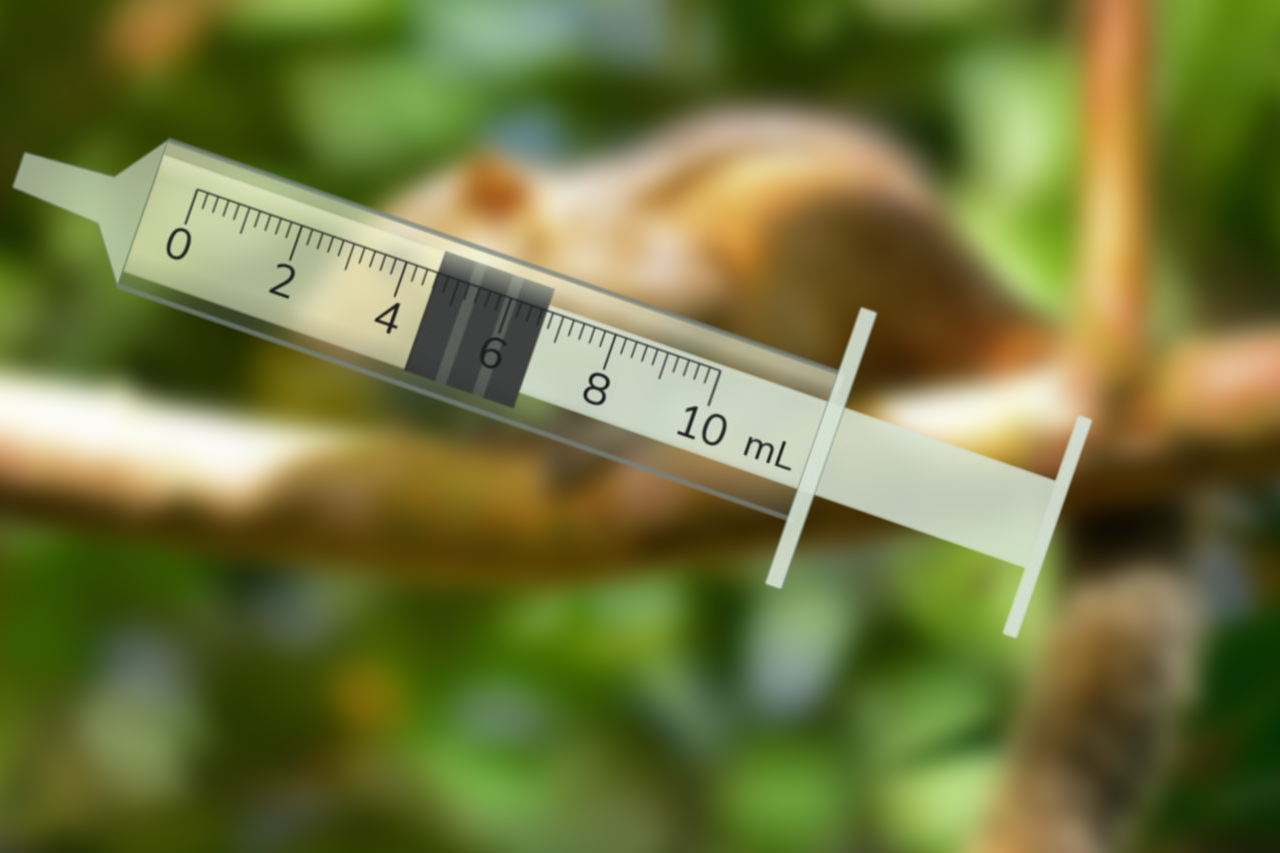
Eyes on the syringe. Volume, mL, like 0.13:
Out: 4.6
